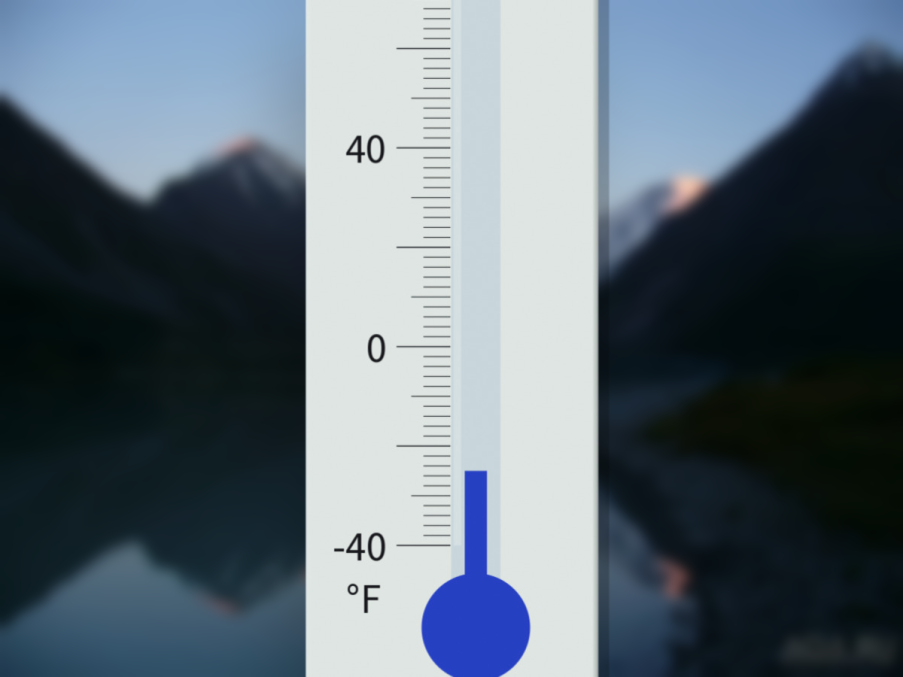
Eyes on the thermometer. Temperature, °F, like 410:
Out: -25
